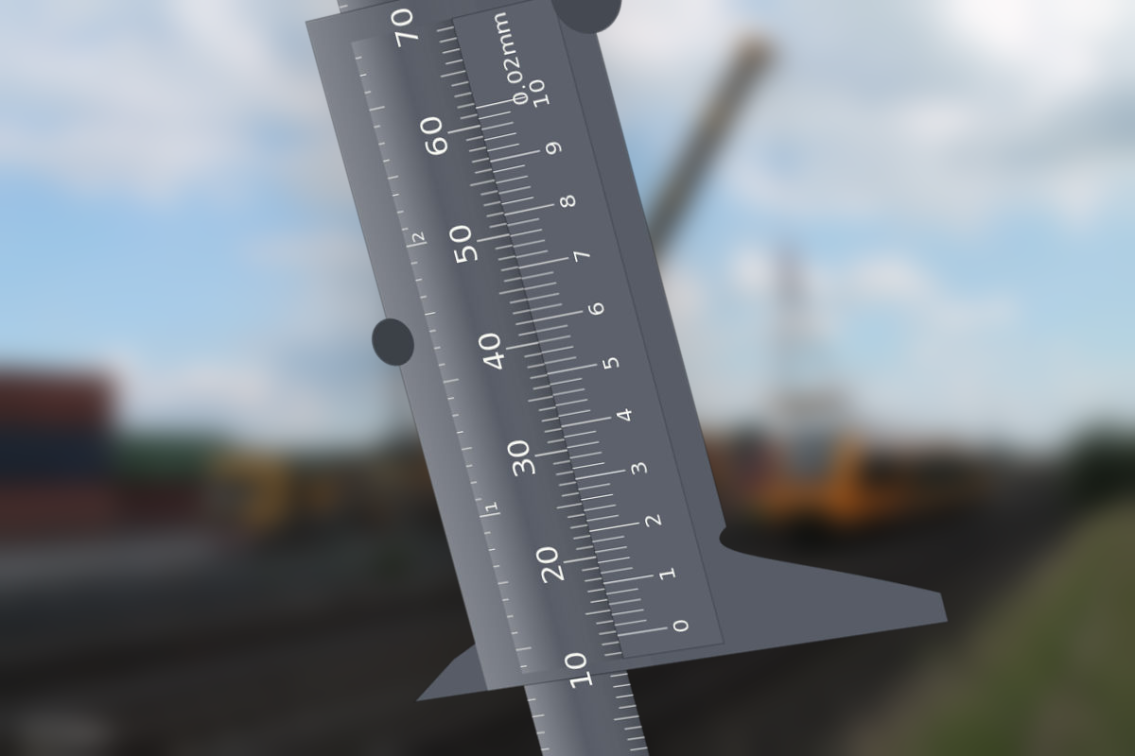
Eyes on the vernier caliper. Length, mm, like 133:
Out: 12.6
